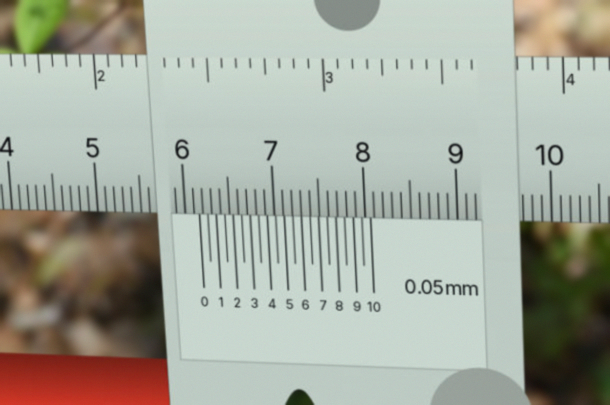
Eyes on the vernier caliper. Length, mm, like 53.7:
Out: 61.6
